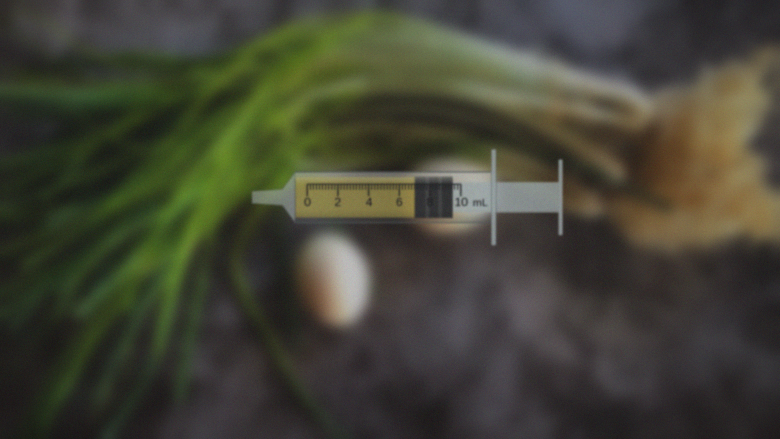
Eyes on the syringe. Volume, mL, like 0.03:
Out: 7
